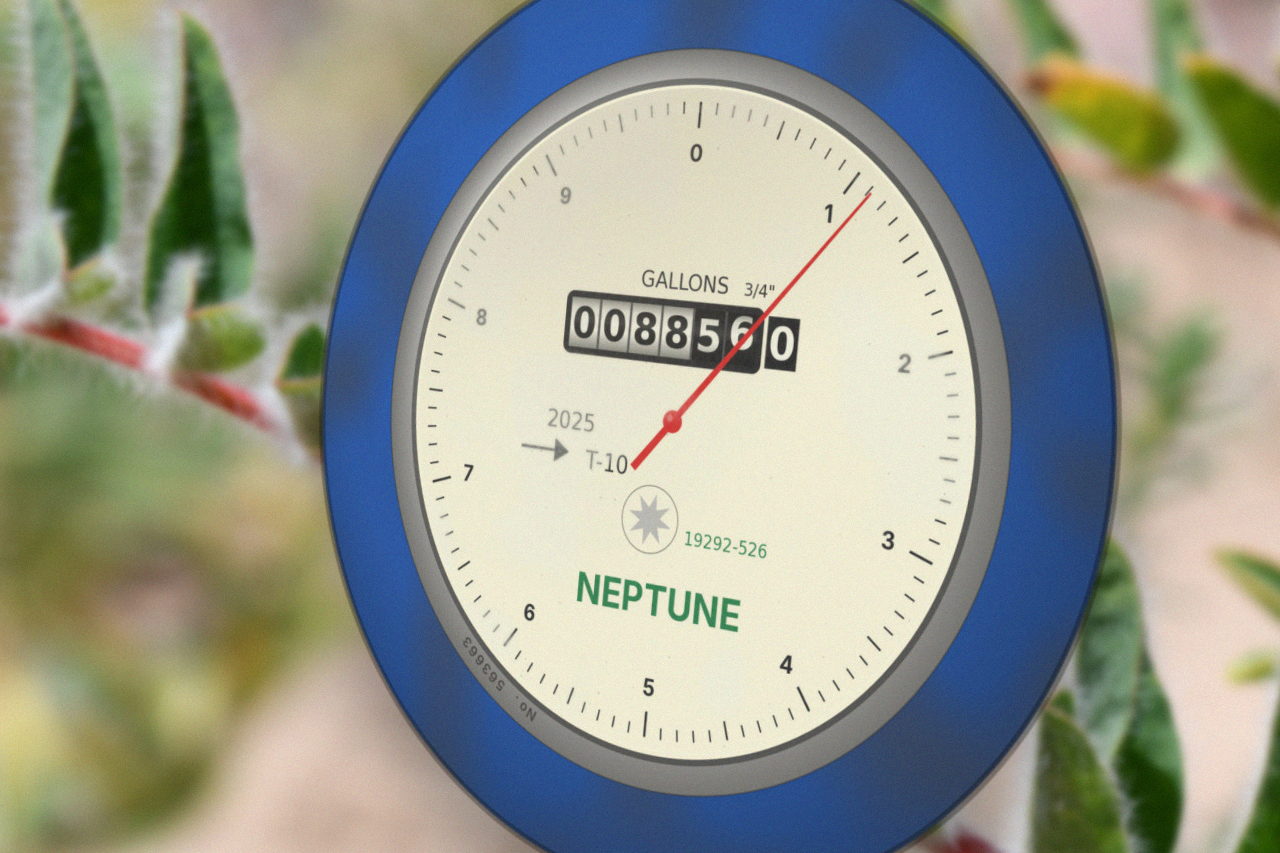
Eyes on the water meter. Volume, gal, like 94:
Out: 88561.1
